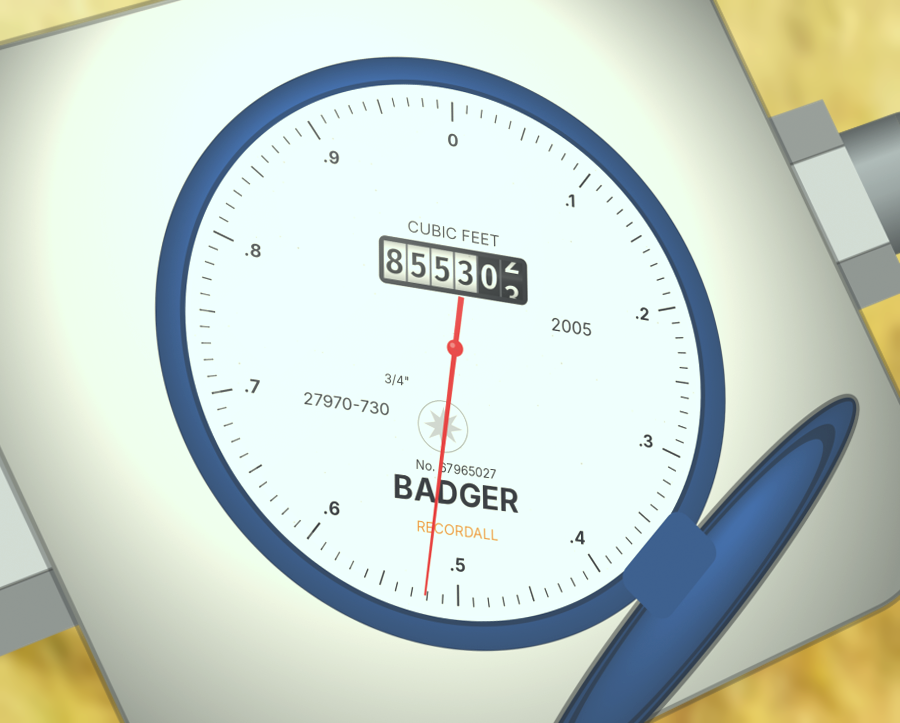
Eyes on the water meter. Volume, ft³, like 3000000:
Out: 855302.52
